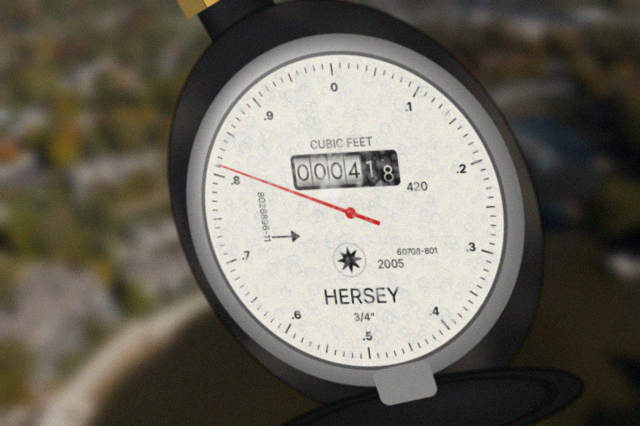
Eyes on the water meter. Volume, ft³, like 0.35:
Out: 417.81
